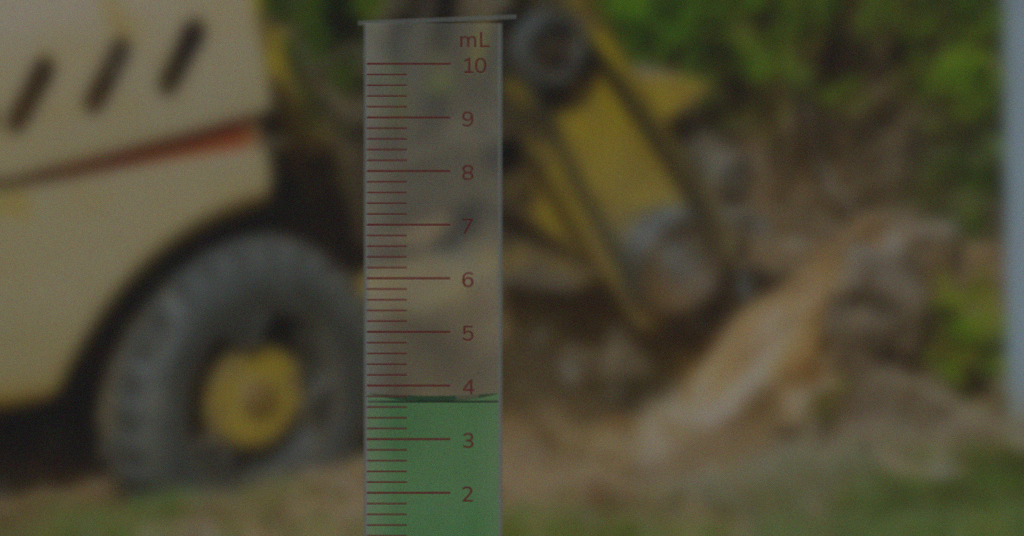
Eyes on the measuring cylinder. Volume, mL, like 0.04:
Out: 3.7
